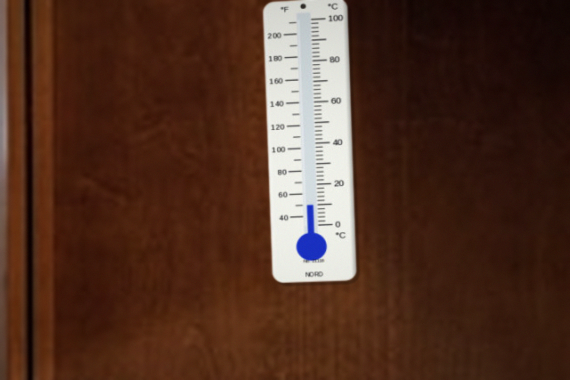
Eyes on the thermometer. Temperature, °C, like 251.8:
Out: 10
